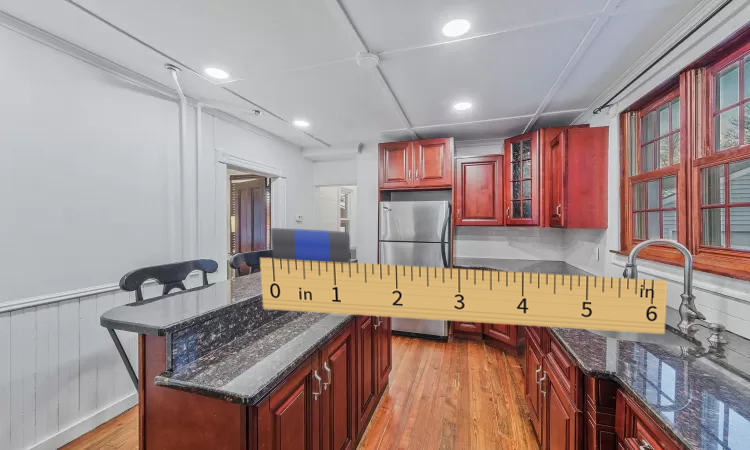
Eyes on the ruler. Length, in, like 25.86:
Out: 1.25
